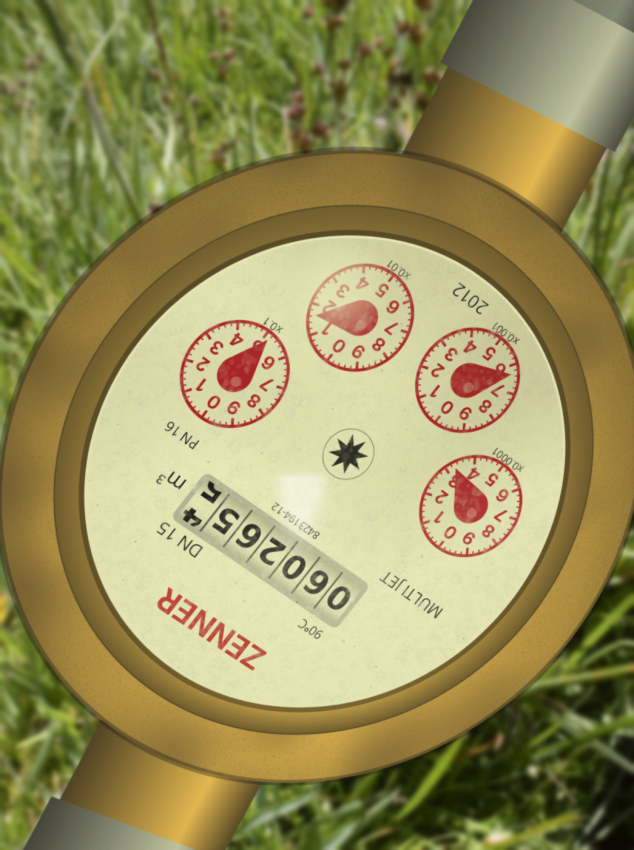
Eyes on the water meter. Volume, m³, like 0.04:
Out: 602654.5163
